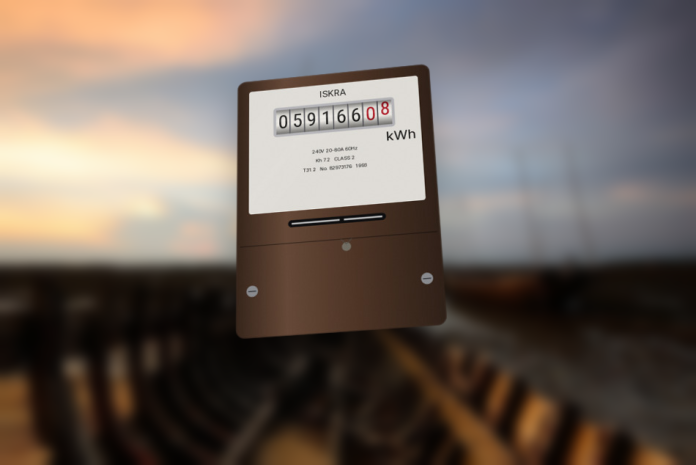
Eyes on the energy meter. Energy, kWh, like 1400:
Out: 59166.08
